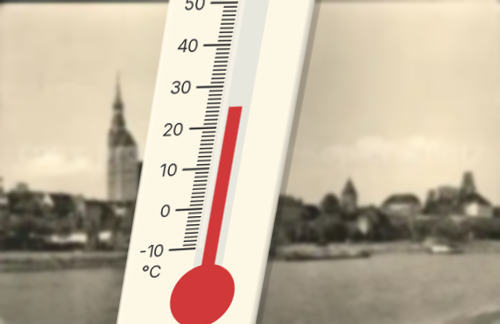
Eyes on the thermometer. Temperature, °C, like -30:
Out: 25
